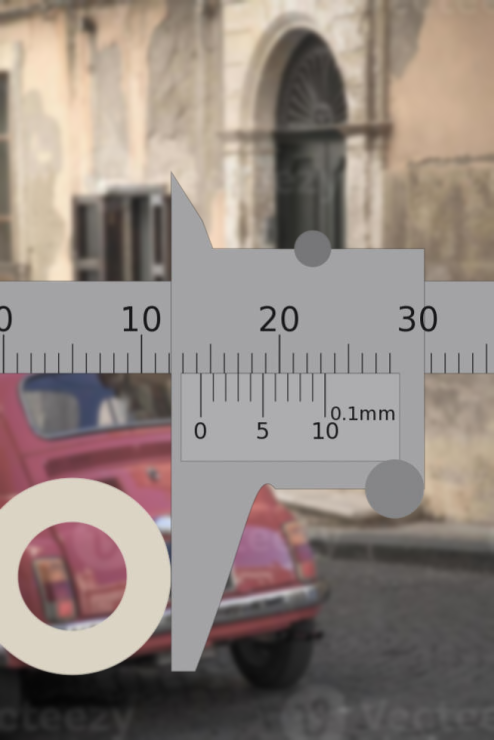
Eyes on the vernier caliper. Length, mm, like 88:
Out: 14.3
